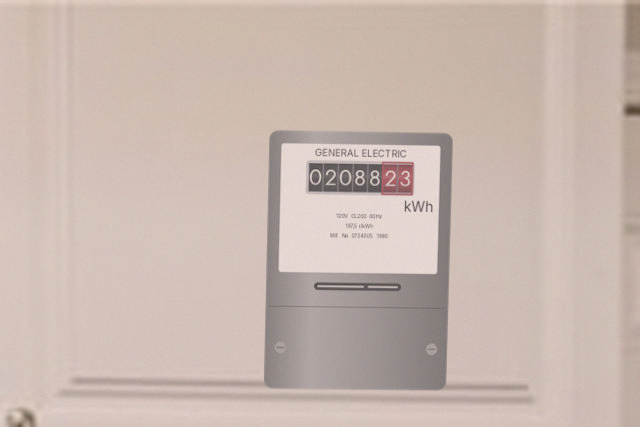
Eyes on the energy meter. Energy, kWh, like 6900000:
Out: 2088.23
